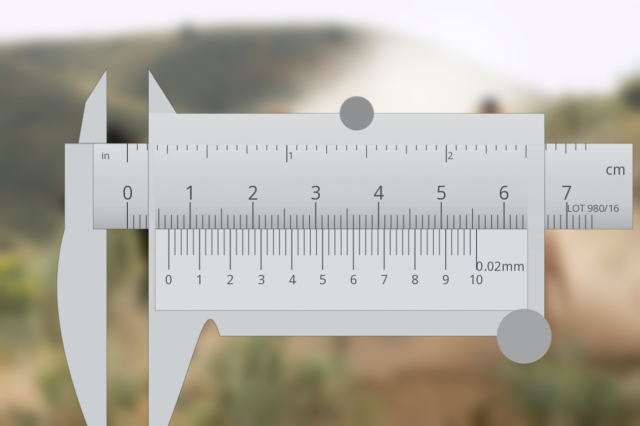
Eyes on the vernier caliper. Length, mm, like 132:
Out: 6.6
